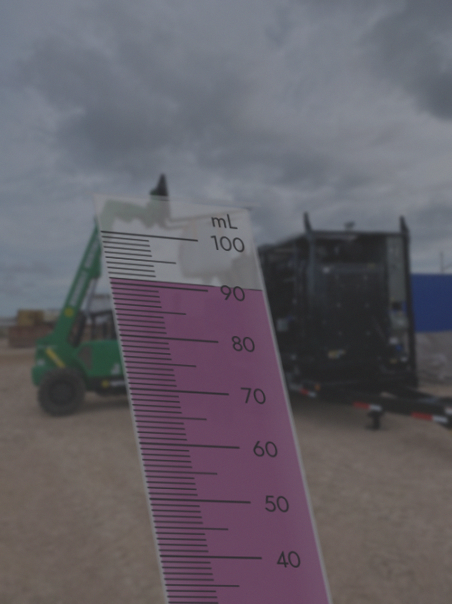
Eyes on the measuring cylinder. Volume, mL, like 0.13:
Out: 91
